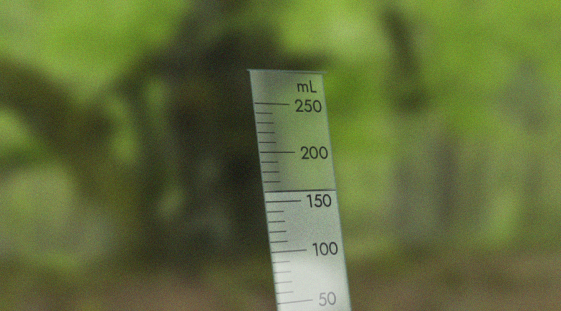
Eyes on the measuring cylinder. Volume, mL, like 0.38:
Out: 160
